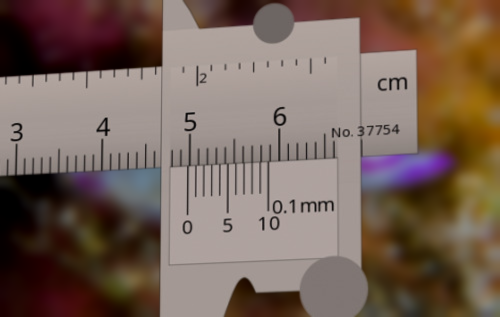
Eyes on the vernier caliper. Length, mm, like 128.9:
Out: 49.8
